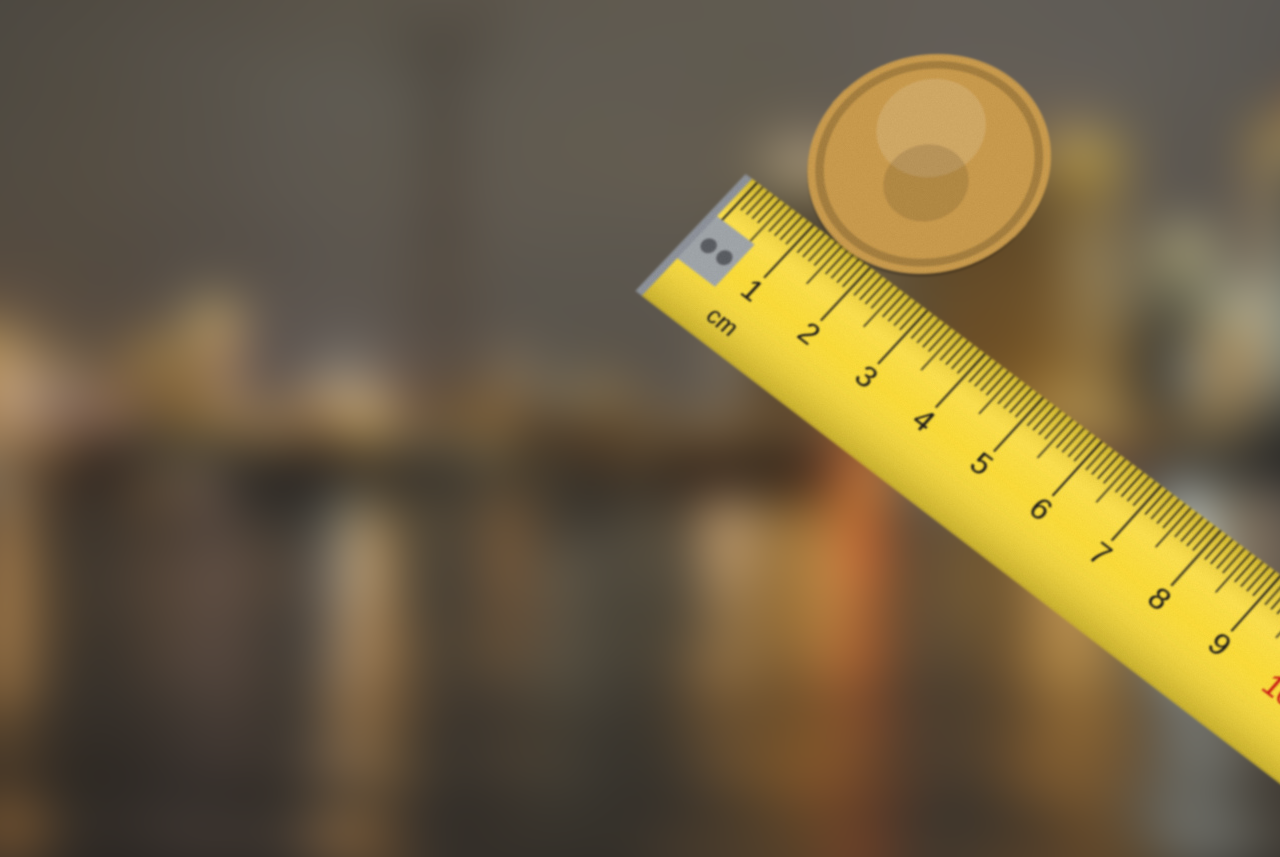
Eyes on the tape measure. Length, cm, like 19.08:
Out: 3.2
